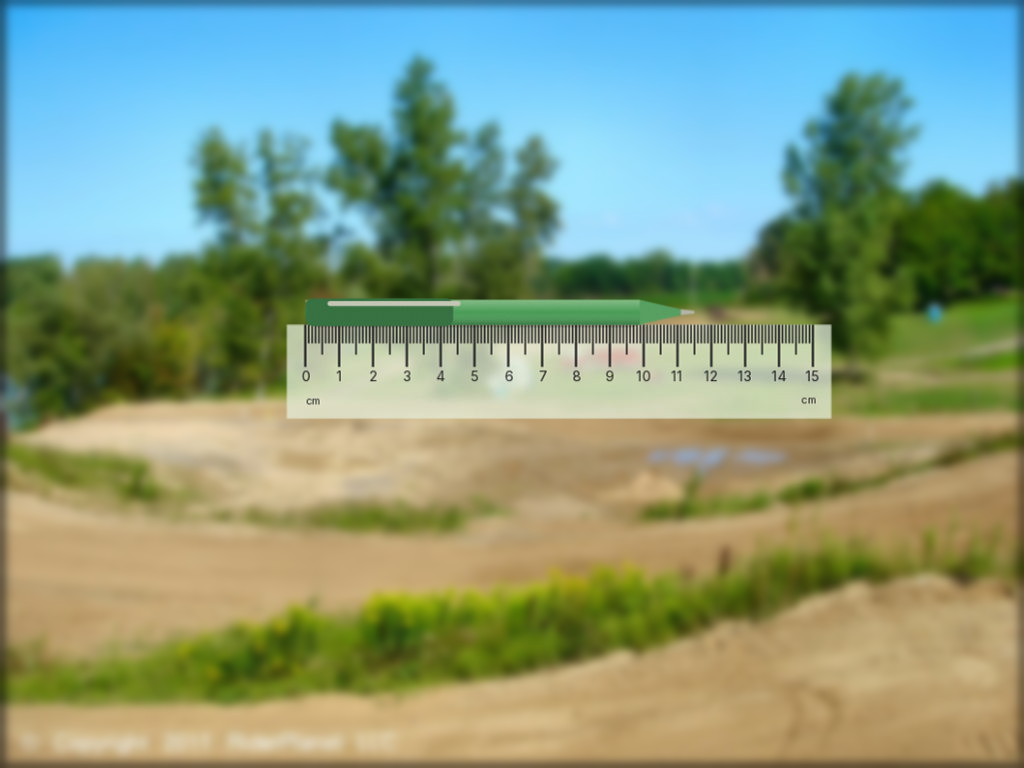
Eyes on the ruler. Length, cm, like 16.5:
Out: 11.5
